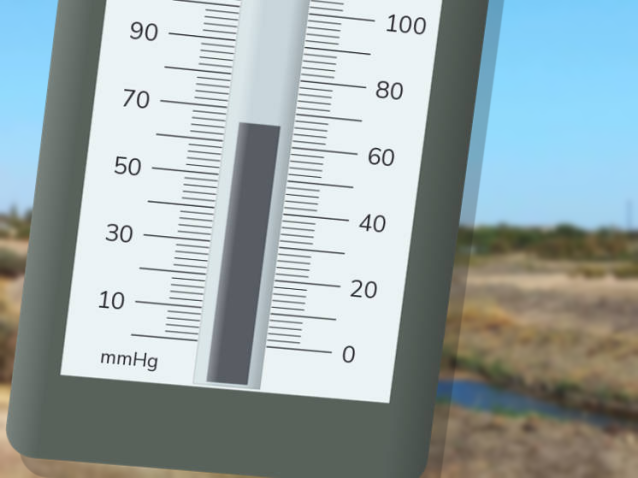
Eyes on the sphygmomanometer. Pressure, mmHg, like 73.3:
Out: 66
